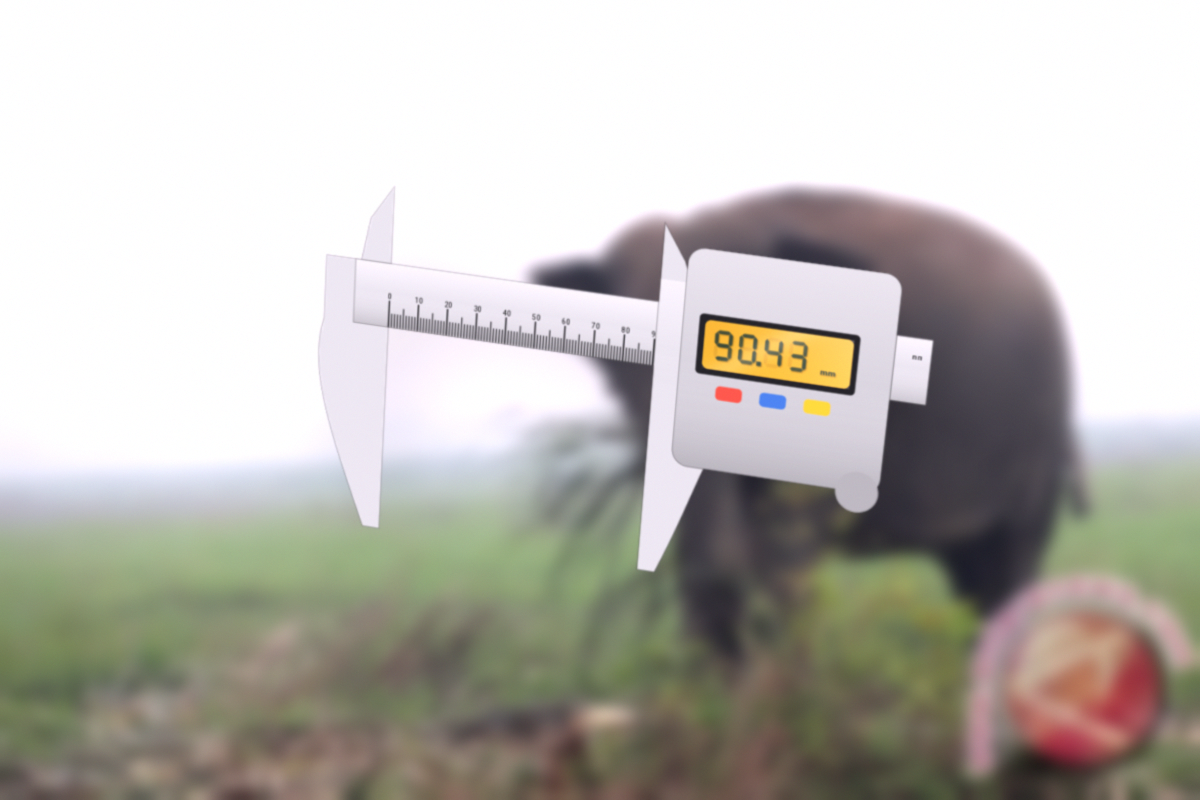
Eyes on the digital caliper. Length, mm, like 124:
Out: 90.43
